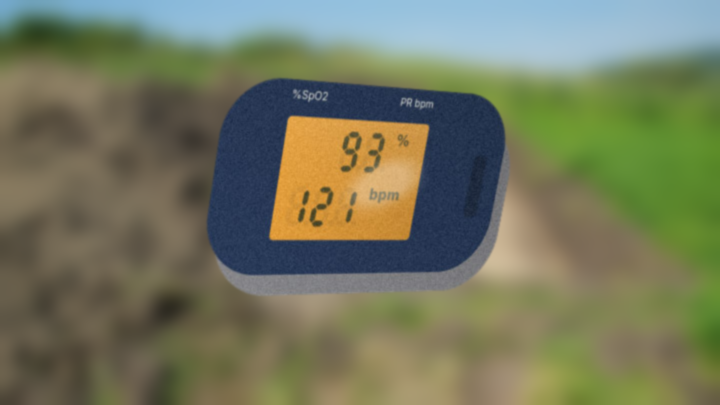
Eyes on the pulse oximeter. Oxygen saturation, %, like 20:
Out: 93
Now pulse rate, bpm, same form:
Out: 121
